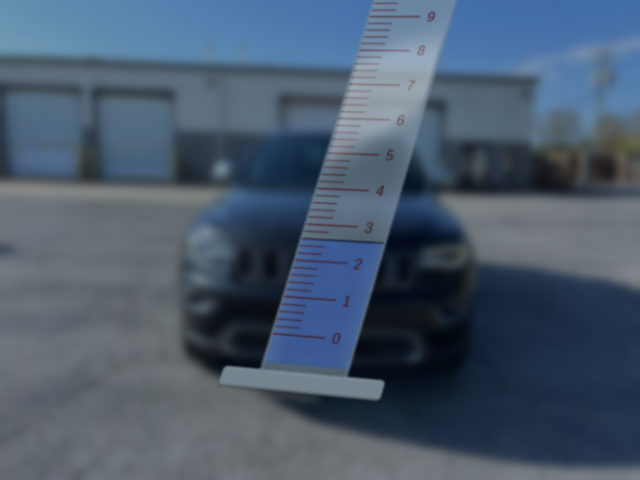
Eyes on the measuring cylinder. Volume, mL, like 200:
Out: 2.6
